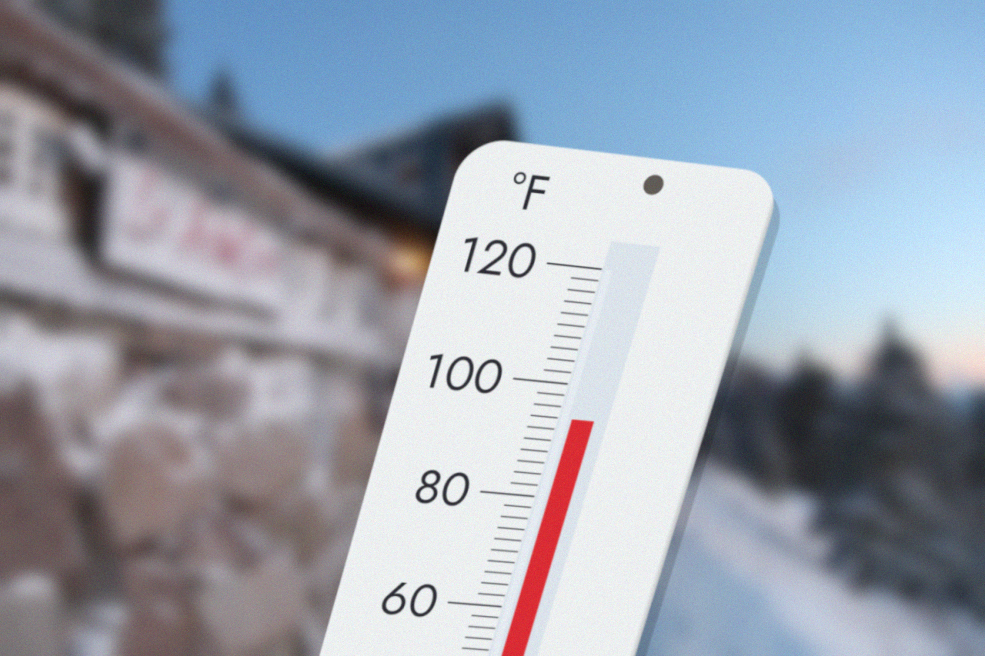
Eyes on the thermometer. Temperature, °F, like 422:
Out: 94
